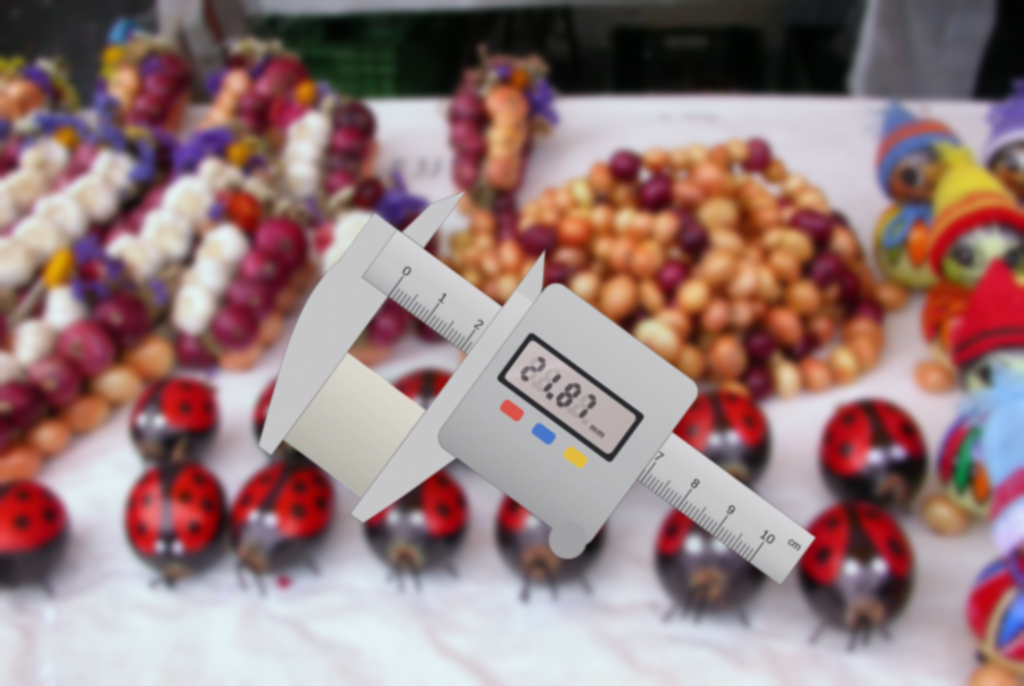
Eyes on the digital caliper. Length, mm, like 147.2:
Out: 21.87
